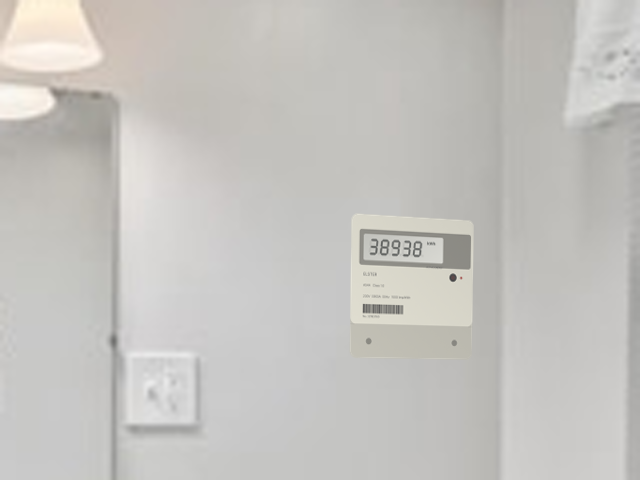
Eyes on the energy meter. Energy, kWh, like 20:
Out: 38938
